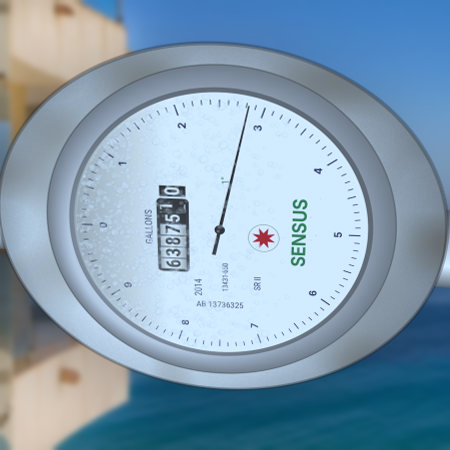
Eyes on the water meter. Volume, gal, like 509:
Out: 6387512.8
